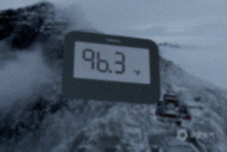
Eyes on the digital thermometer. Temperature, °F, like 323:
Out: 96.3
